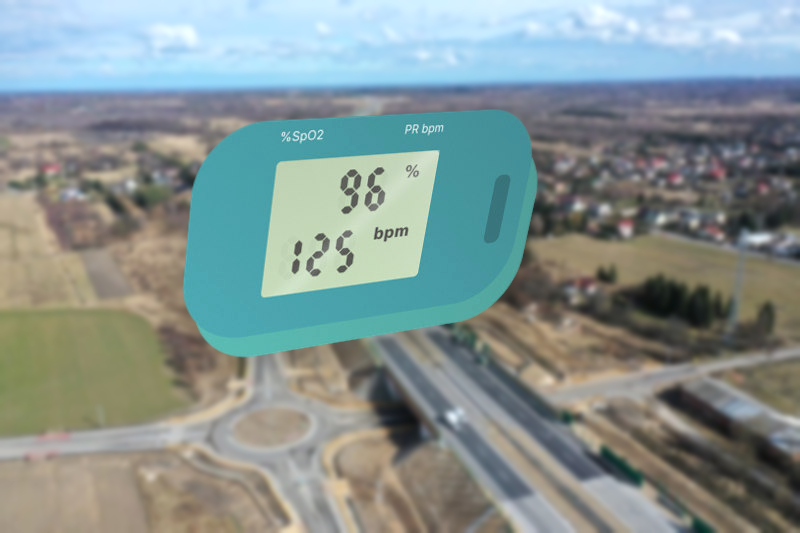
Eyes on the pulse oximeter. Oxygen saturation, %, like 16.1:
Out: 96
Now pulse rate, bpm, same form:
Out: 125
